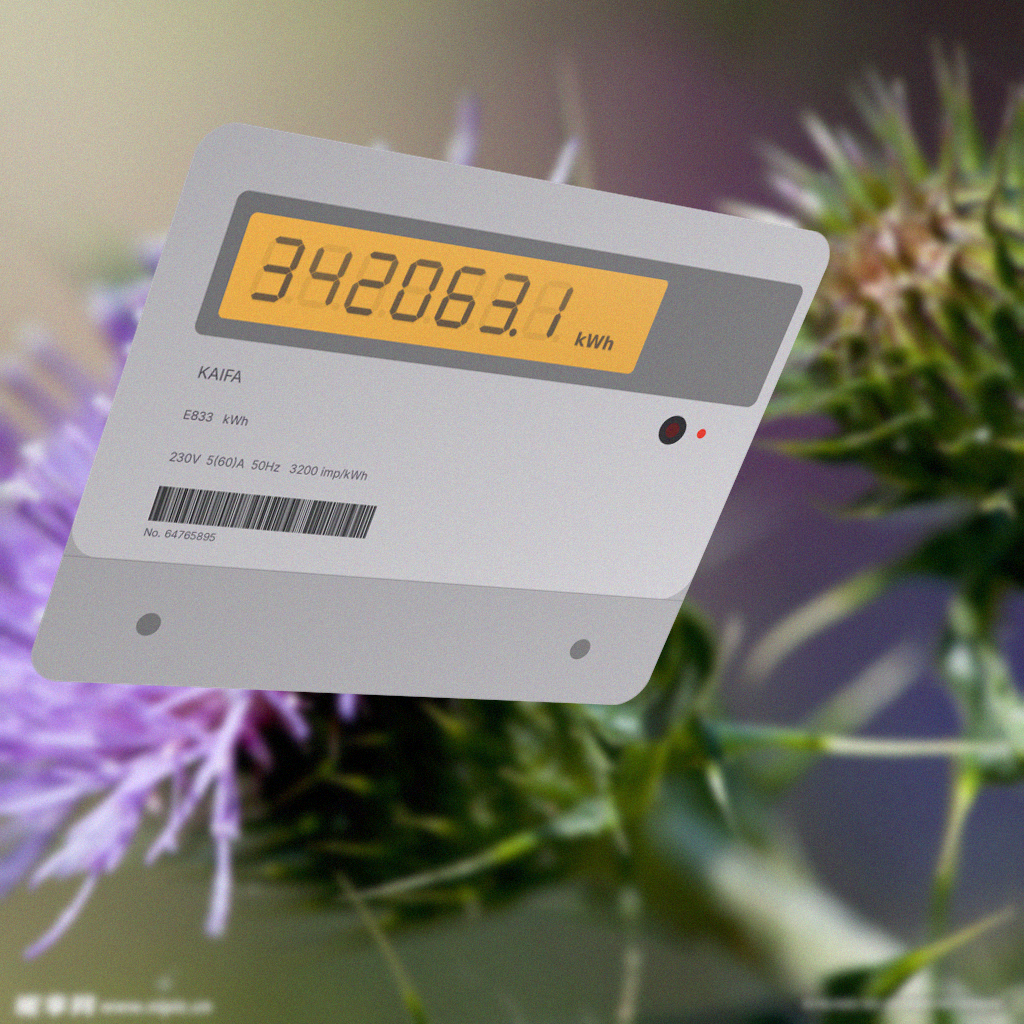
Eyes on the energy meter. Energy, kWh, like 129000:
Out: 342063.1
